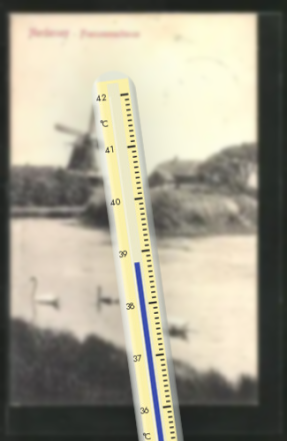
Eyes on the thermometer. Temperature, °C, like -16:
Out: 38.8
